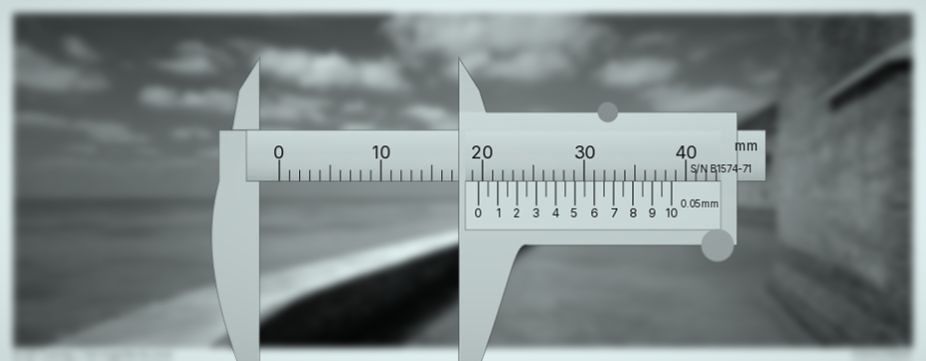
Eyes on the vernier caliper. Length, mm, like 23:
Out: 19.6
